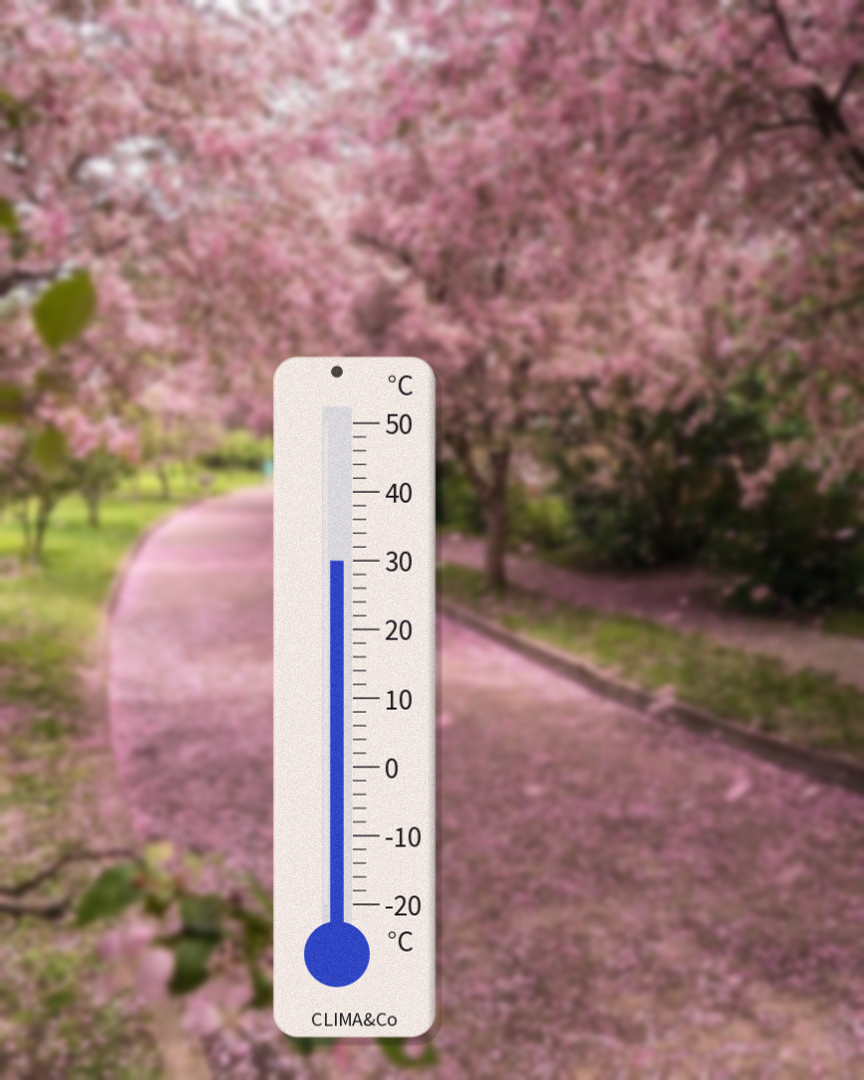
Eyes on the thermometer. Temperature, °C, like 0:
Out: 30
